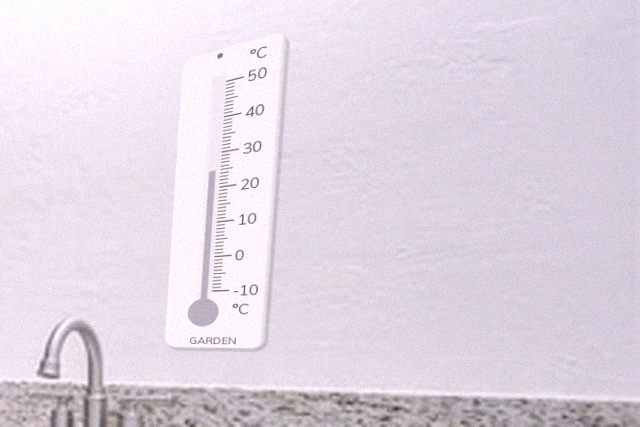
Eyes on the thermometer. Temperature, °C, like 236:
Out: 25
